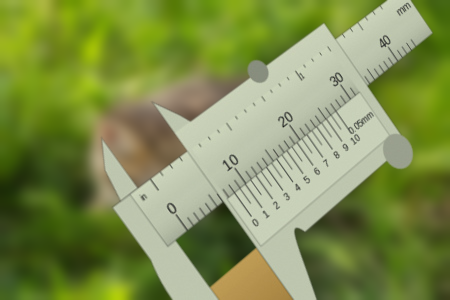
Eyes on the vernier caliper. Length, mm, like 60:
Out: 8.0
